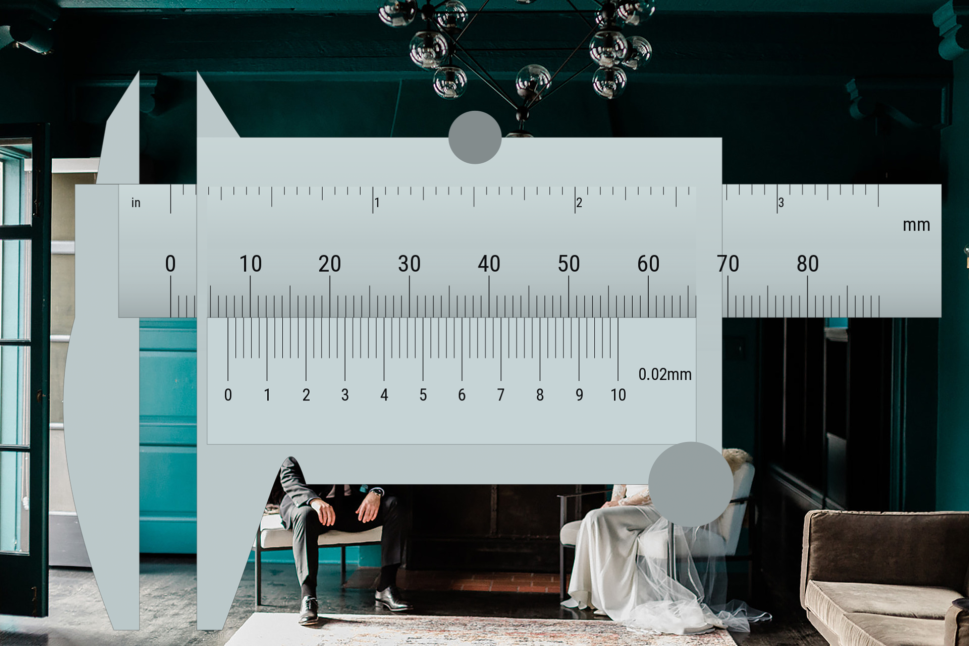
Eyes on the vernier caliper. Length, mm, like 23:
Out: 7.2
